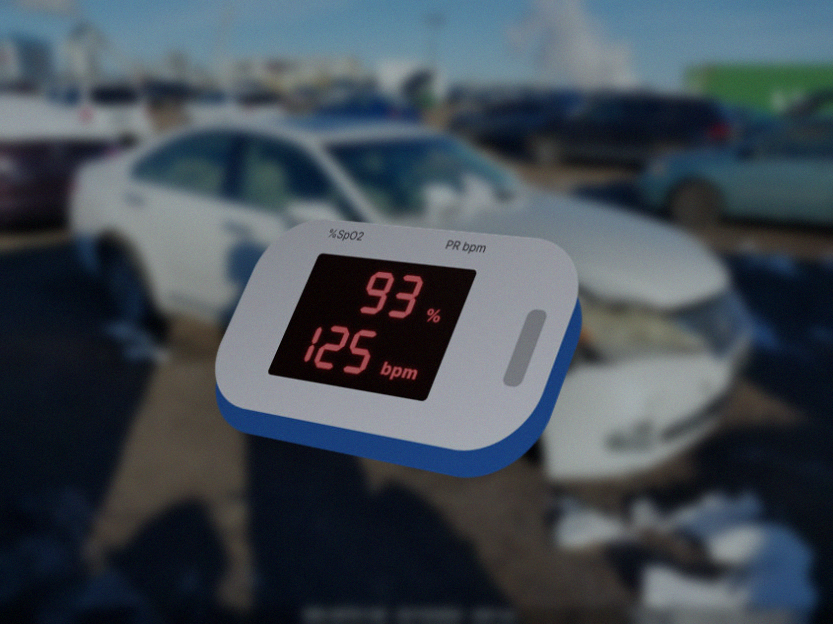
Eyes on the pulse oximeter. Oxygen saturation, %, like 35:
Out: 93
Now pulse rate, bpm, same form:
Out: 125
